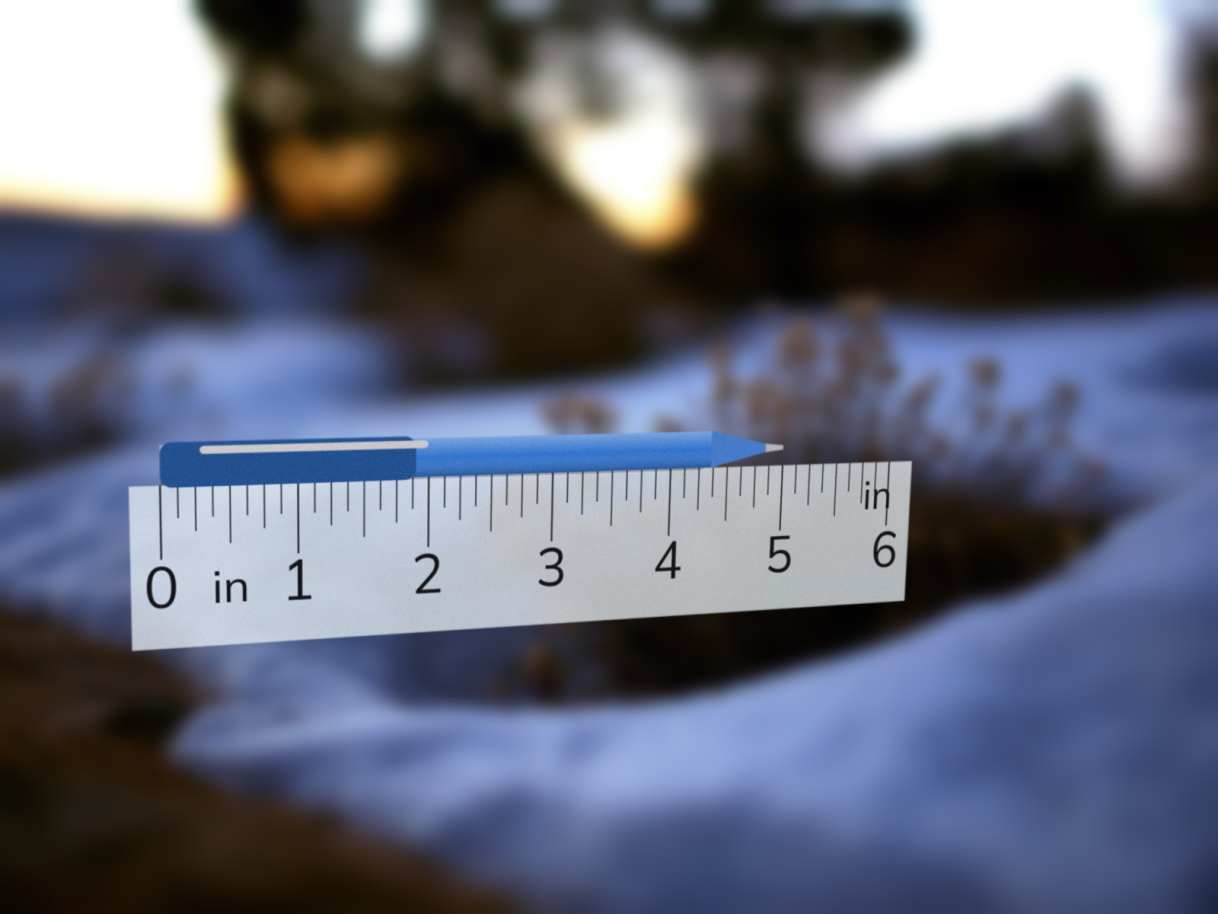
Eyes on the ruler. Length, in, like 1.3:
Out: 5
